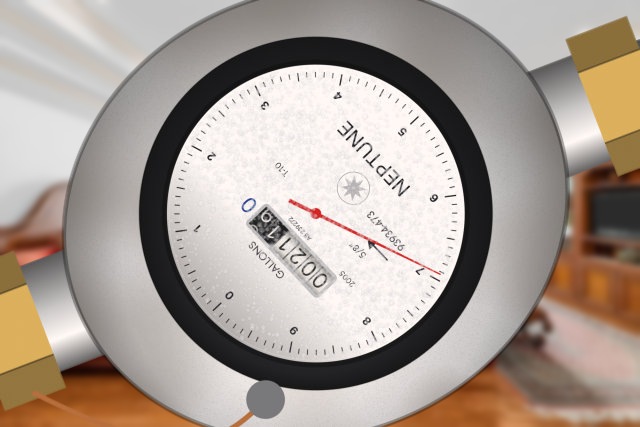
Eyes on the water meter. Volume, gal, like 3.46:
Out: 21186.9
